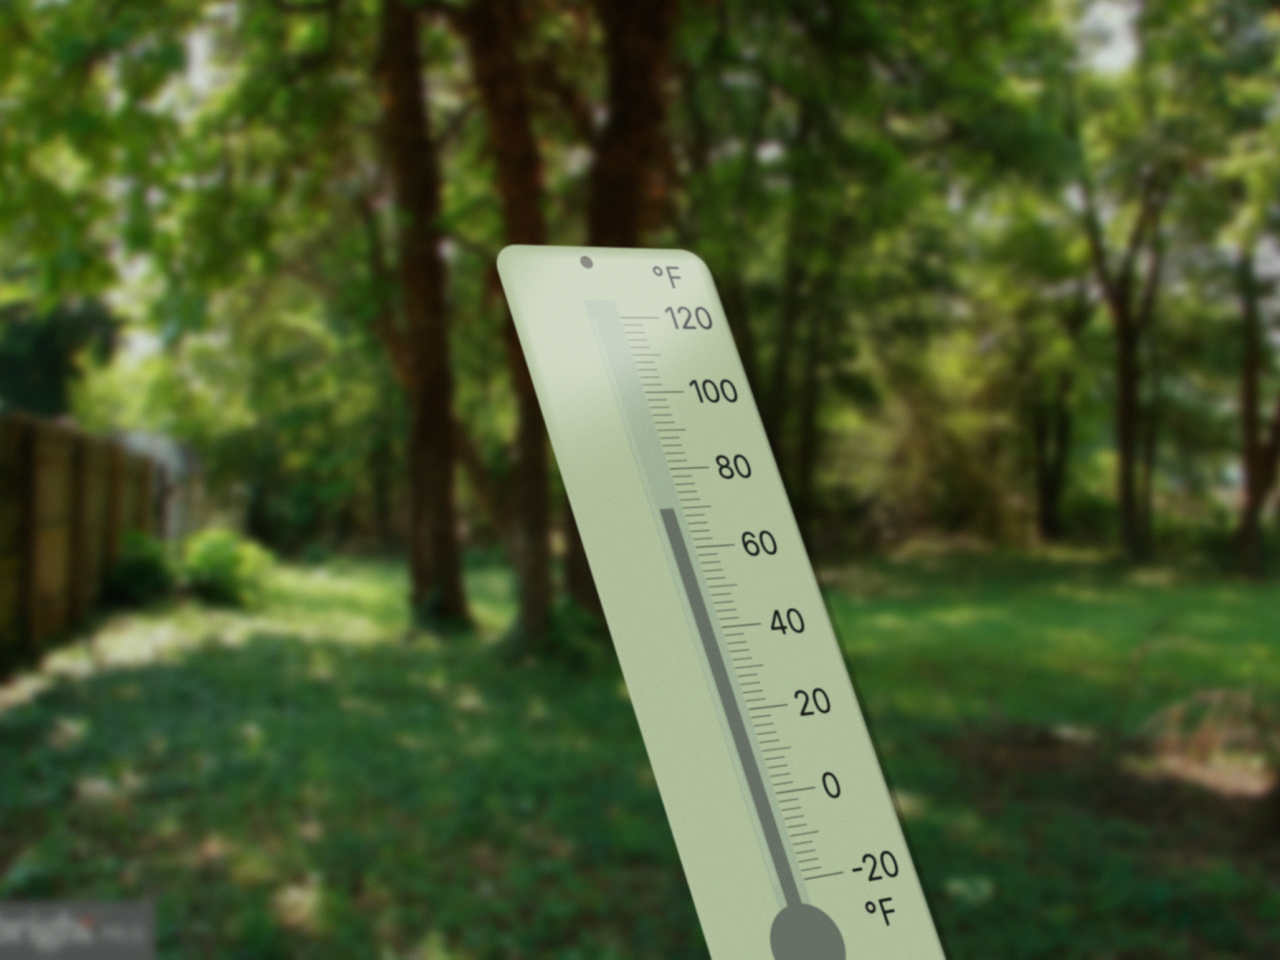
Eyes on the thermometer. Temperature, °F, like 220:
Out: 70
